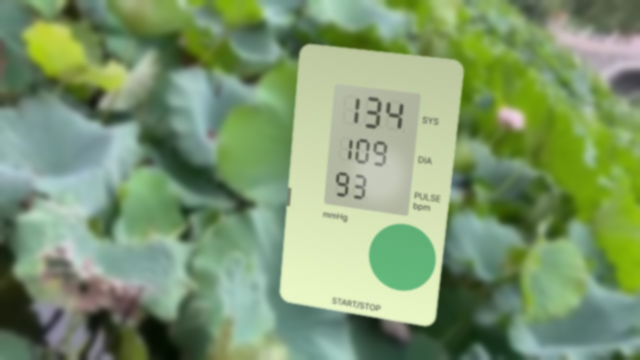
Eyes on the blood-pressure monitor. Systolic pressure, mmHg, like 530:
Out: 134
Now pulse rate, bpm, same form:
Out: 93
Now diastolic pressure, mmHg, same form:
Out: 109
